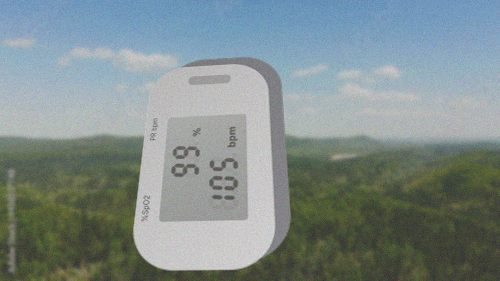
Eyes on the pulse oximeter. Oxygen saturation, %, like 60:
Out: 99
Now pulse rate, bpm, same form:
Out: 105
